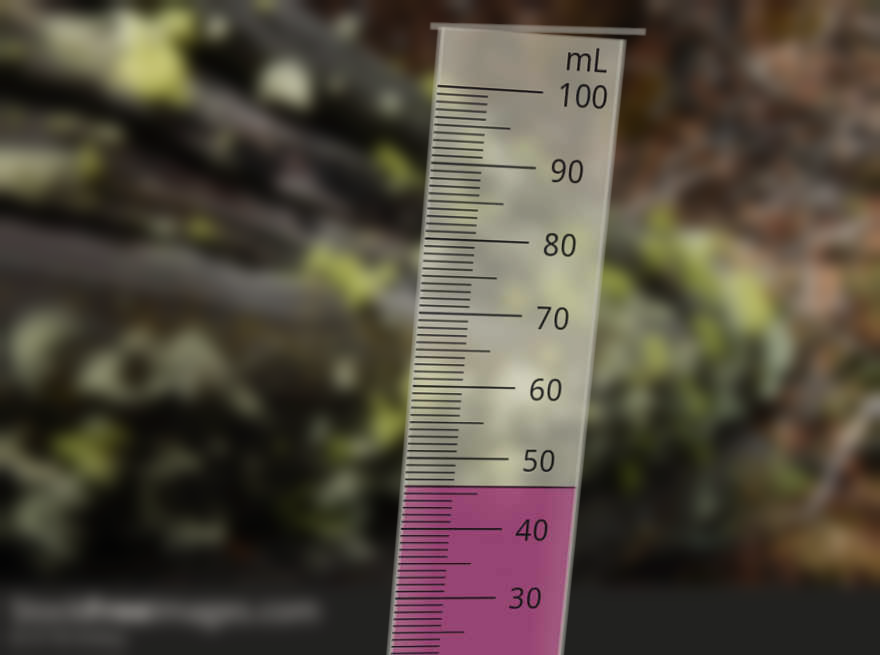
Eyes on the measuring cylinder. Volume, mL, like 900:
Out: 46
